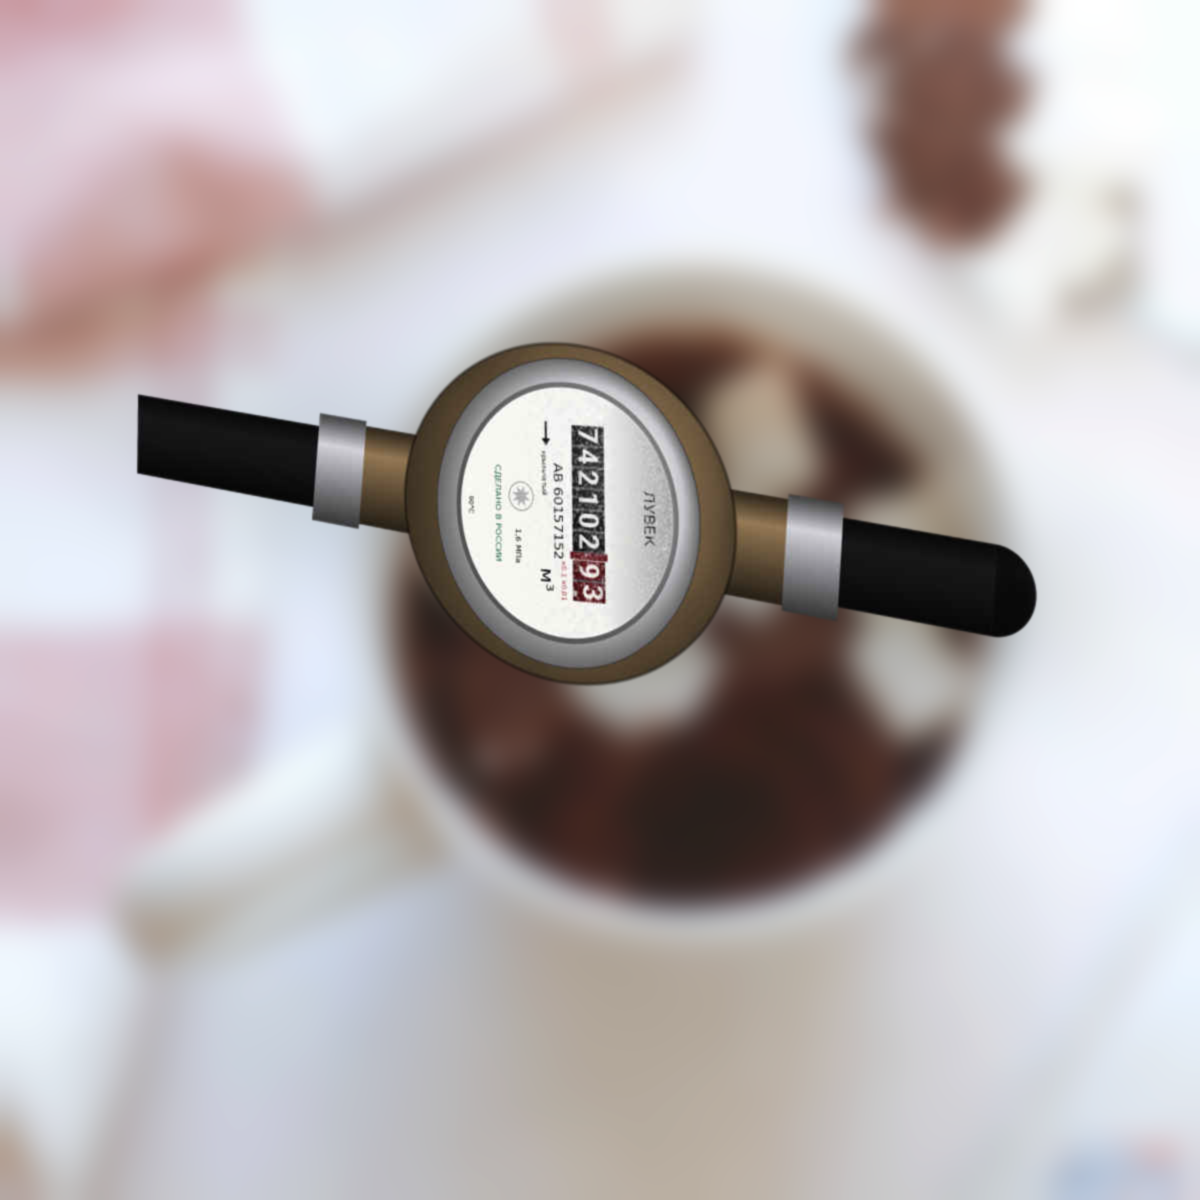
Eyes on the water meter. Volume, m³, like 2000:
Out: 742102.93
